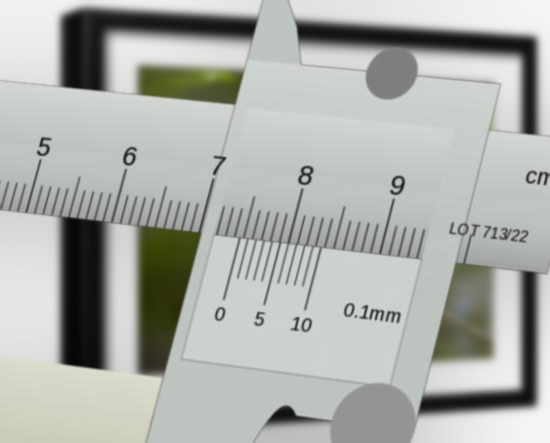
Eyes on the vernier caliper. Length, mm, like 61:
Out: 74.6
